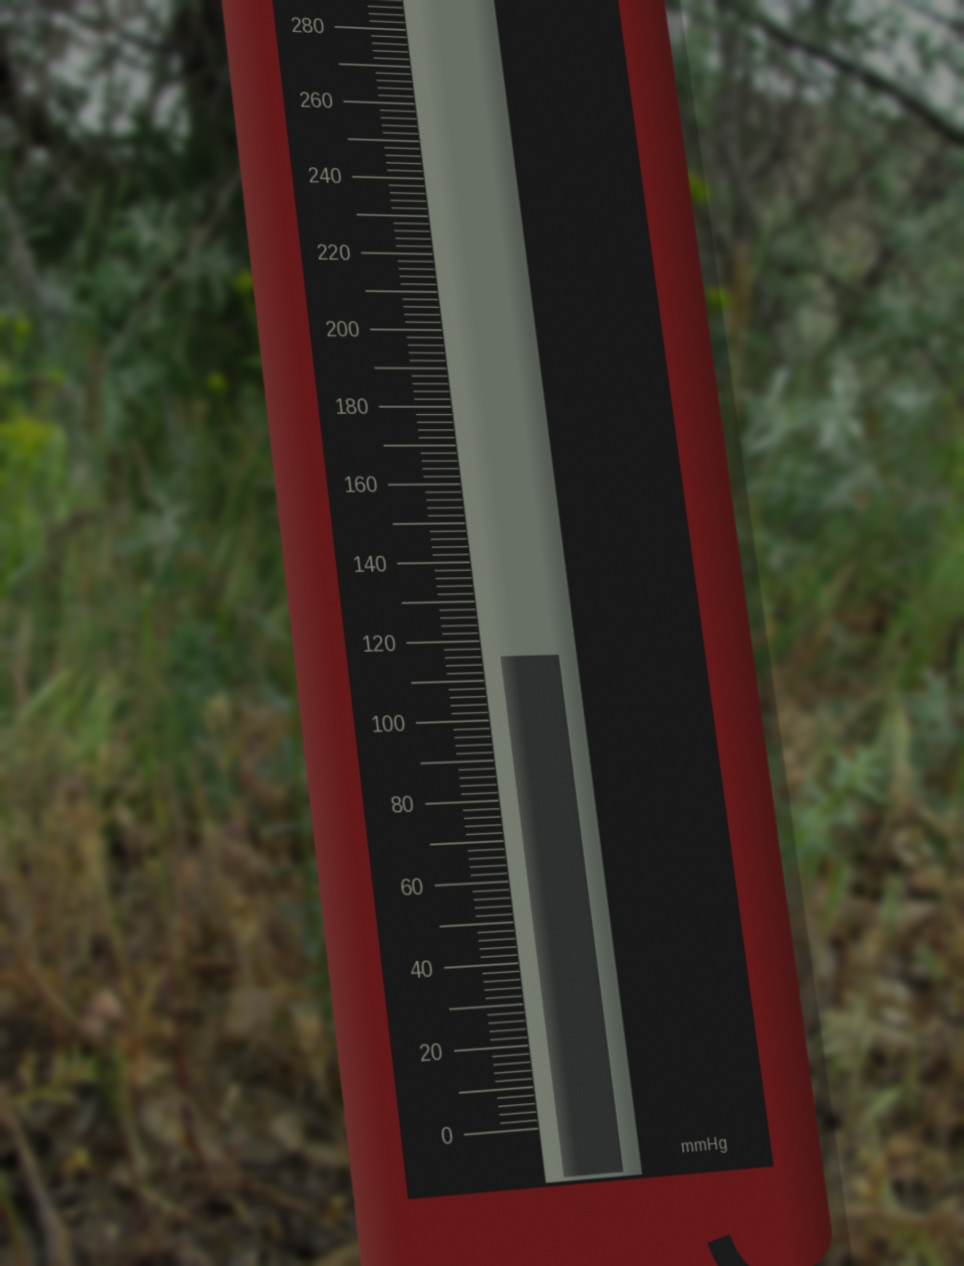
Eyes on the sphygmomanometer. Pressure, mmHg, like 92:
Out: 116
